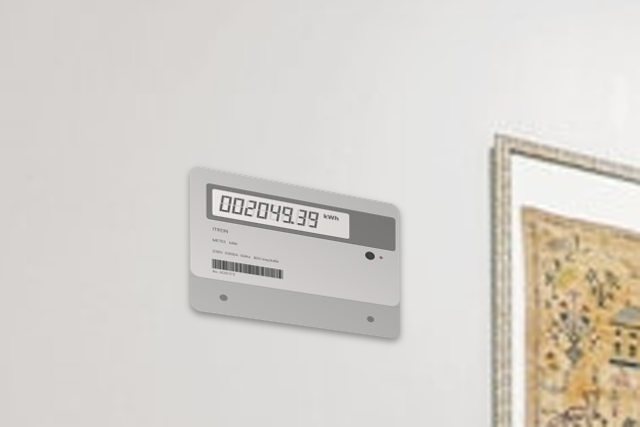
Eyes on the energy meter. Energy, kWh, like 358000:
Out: 2049.39
